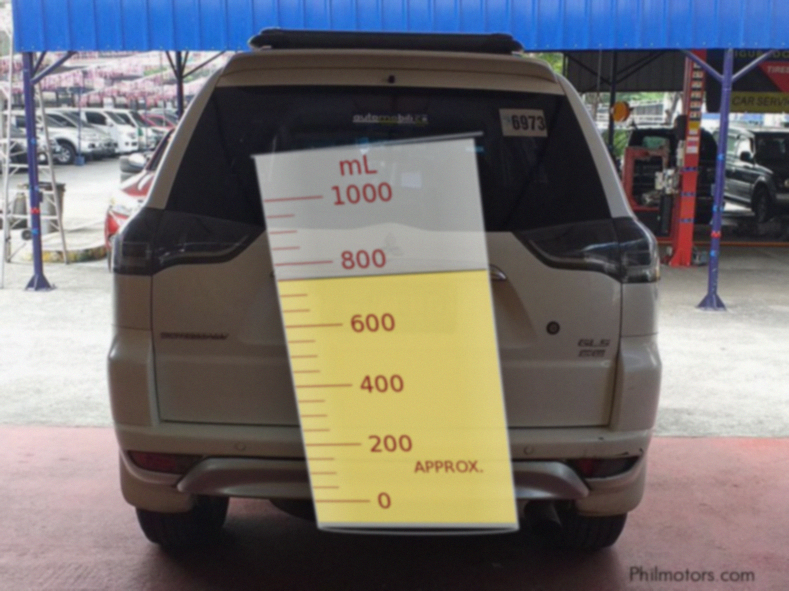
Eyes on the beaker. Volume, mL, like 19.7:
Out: 750
